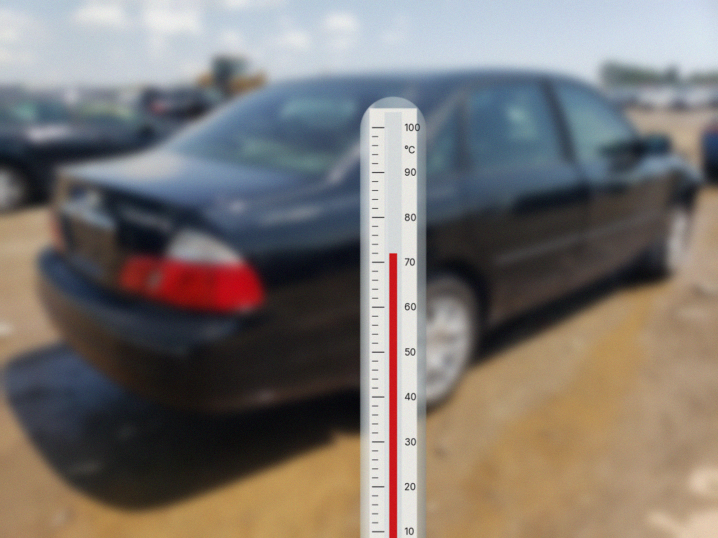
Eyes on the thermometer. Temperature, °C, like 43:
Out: 72
